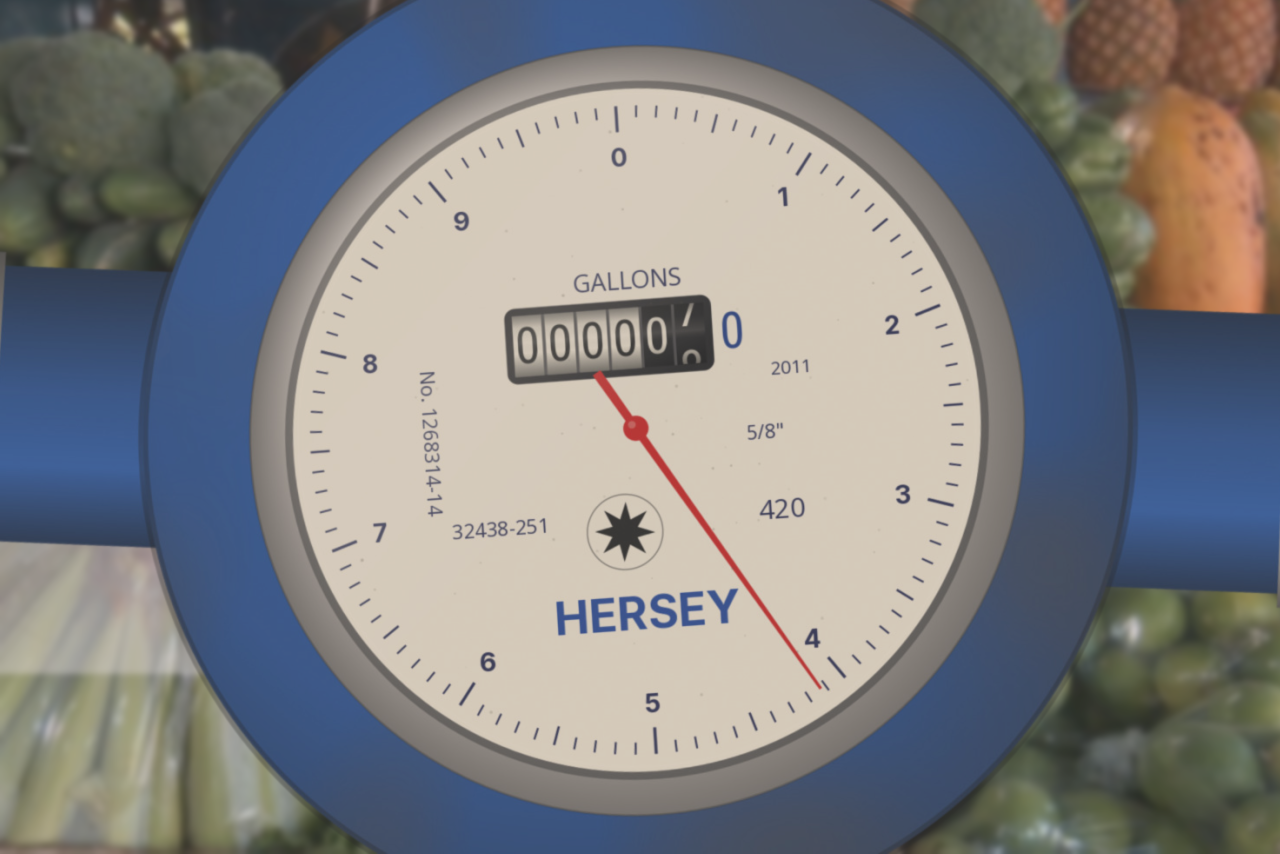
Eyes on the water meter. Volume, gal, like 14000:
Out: 74.1
